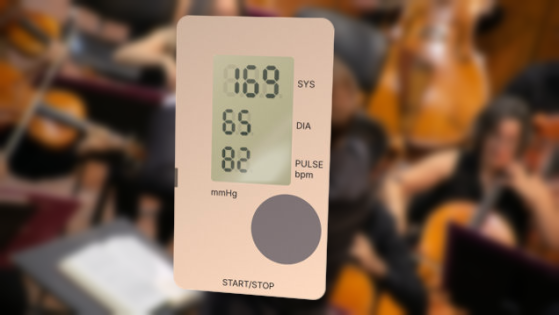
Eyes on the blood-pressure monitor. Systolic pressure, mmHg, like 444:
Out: 169
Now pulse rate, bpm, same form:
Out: 82
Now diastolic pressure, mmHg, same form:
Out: 65
